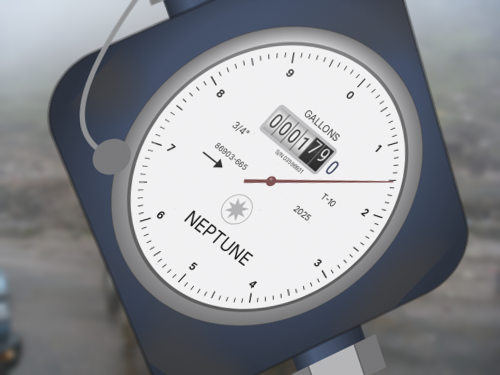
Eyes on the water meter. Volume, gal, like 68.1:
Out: 1791.5
